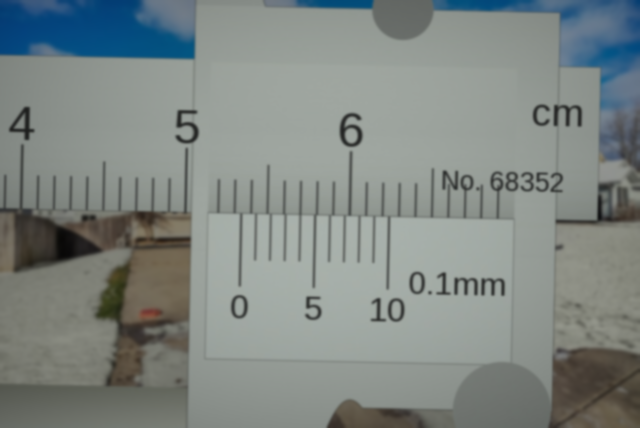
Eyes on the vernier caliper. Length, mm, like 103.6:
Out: 53.4
